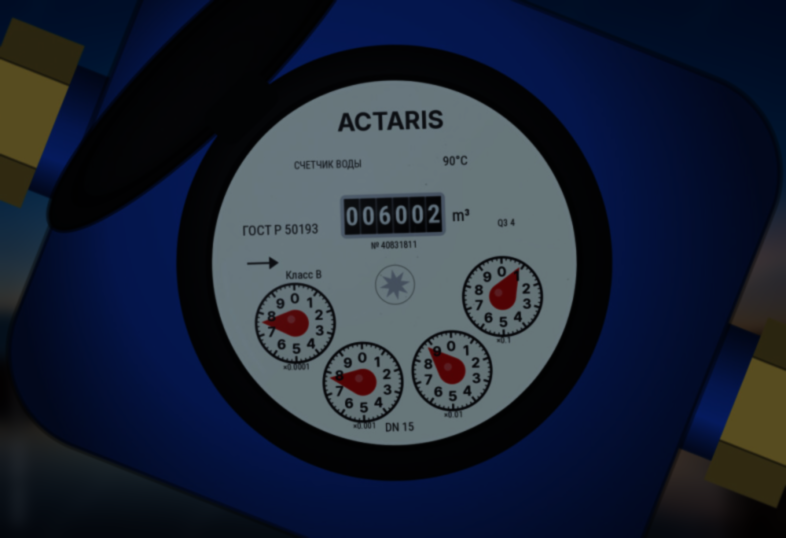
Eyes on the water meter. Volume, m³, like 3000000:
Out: 6002.0877
